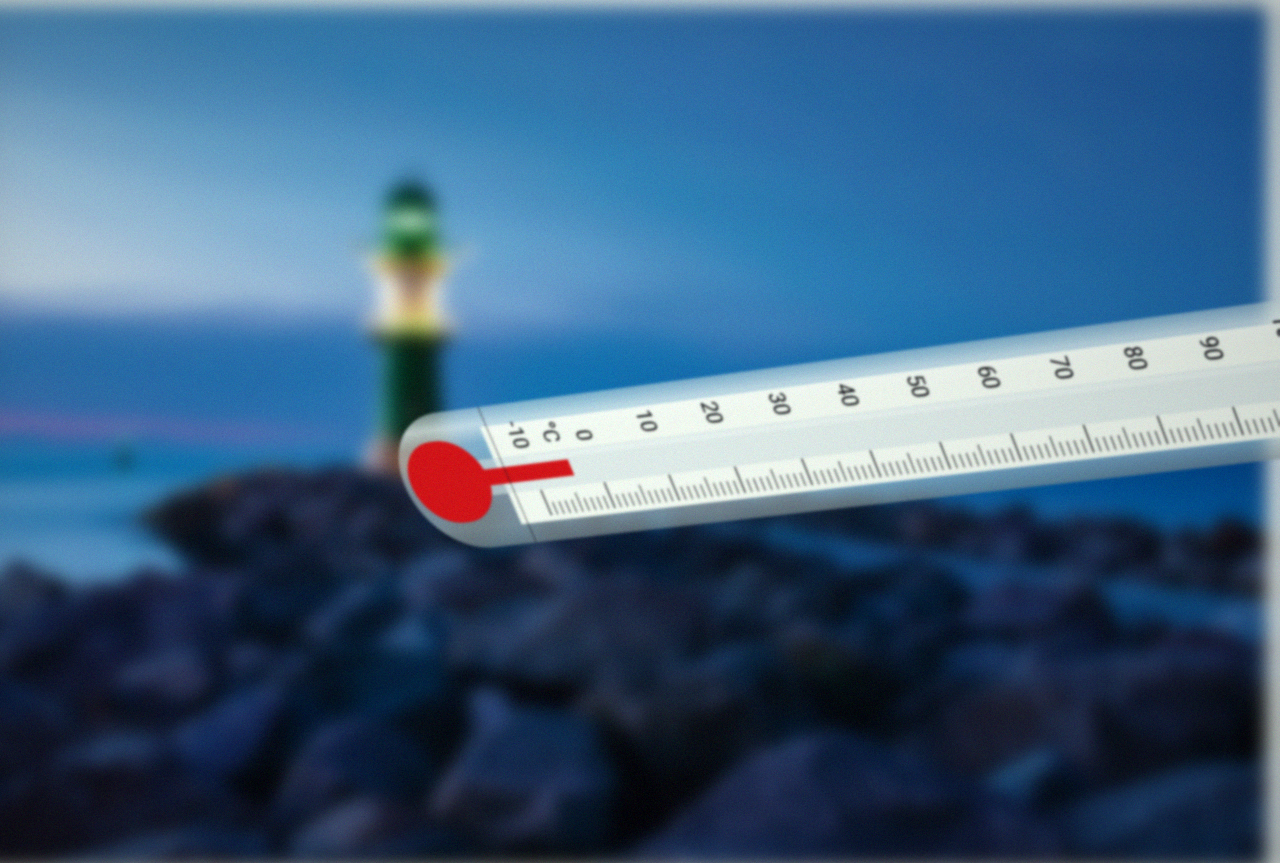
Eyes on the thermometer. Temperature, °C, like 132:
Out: -4
